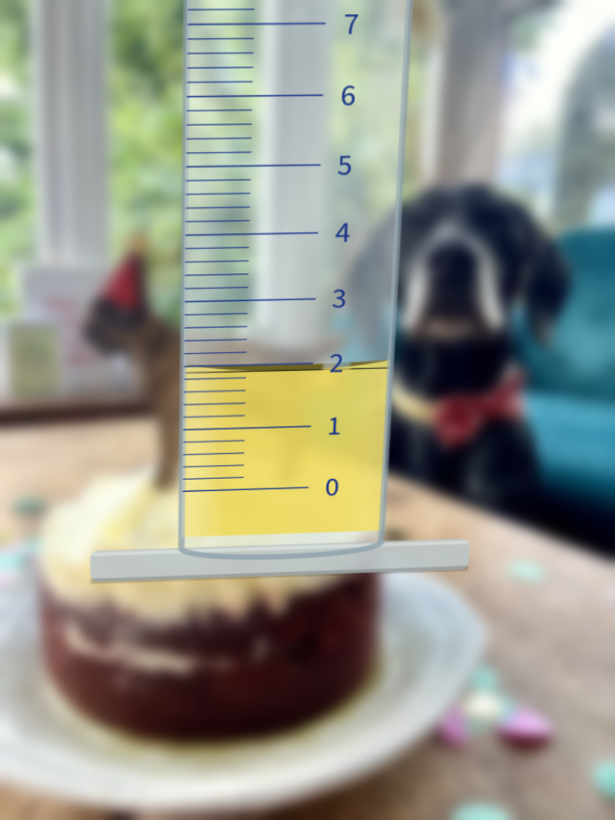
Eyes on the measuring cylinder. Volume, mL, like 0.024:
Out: 1.9
